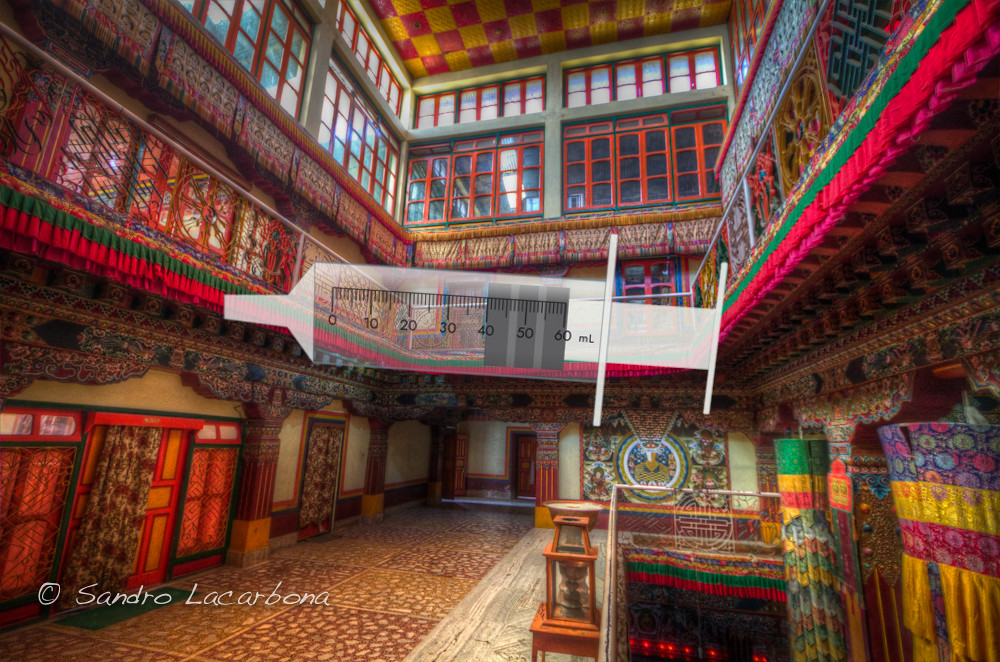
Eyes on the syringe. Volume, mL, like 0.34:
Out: 40
